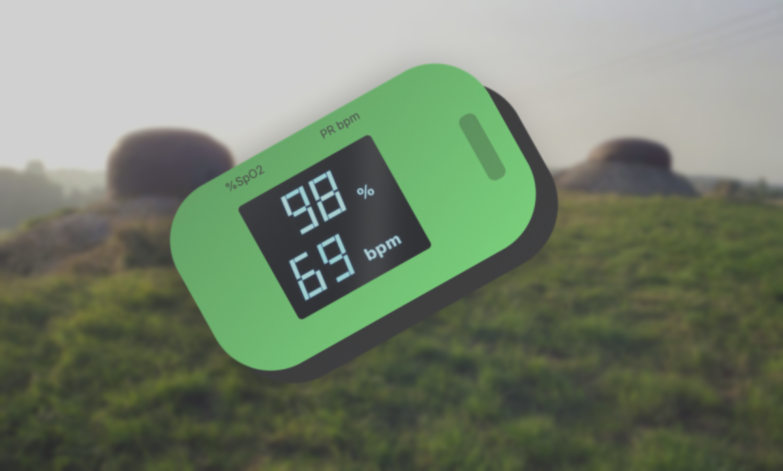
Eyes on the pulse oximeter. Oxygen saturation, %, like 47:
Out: 98
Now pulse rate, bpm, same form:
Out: 69
